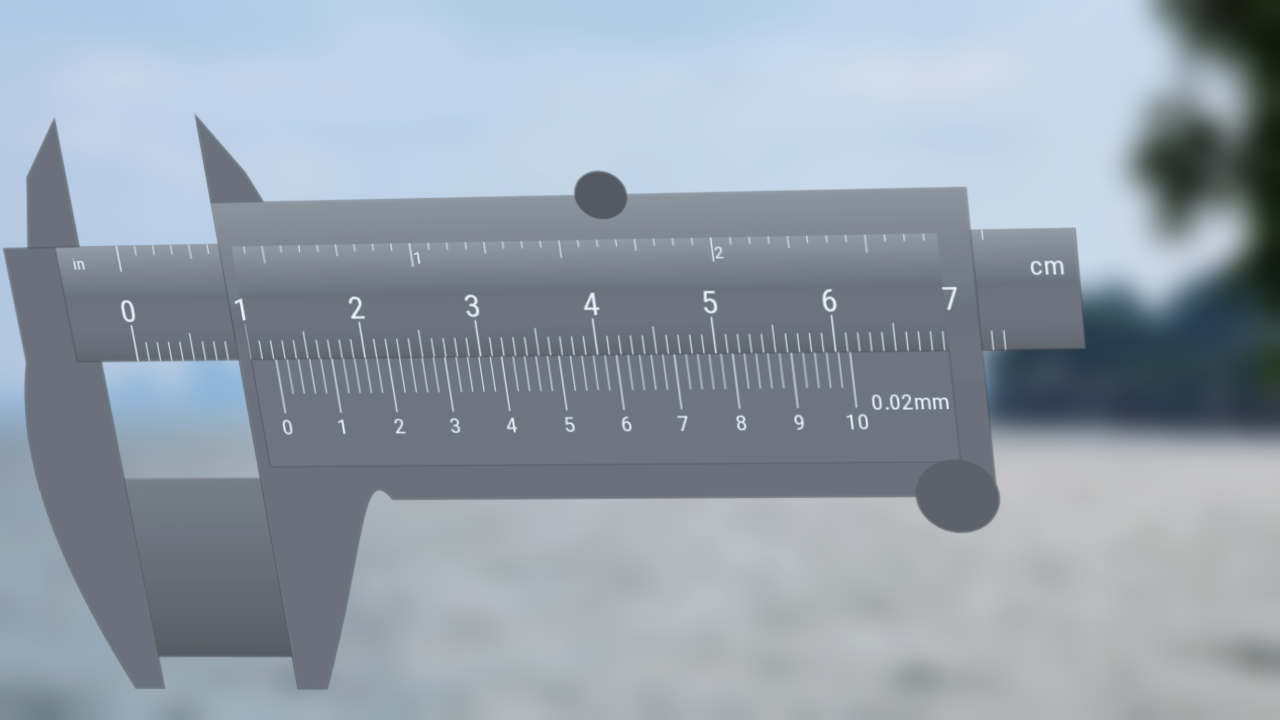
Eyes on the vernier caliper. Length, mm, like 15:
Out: 12.2
